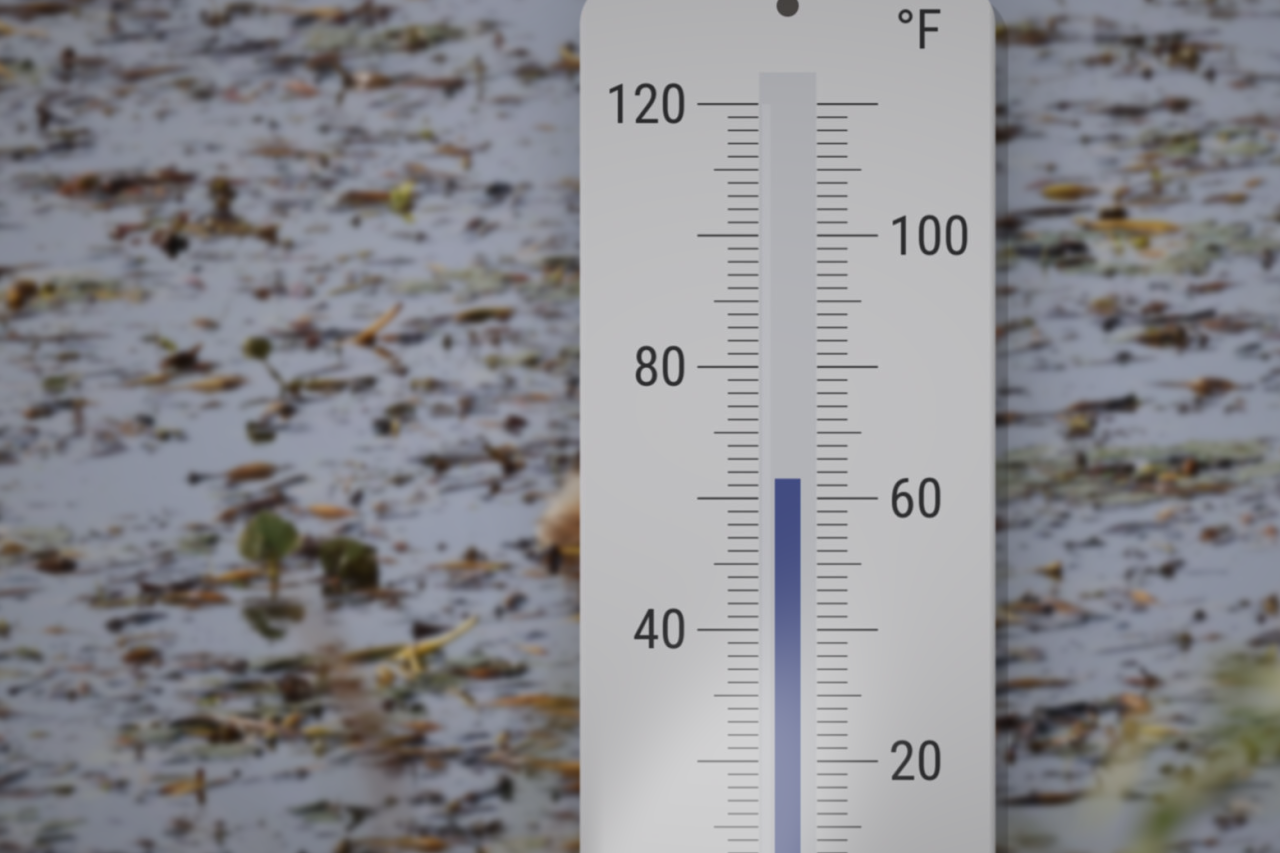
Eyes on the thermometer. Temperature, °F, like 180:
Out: 63
